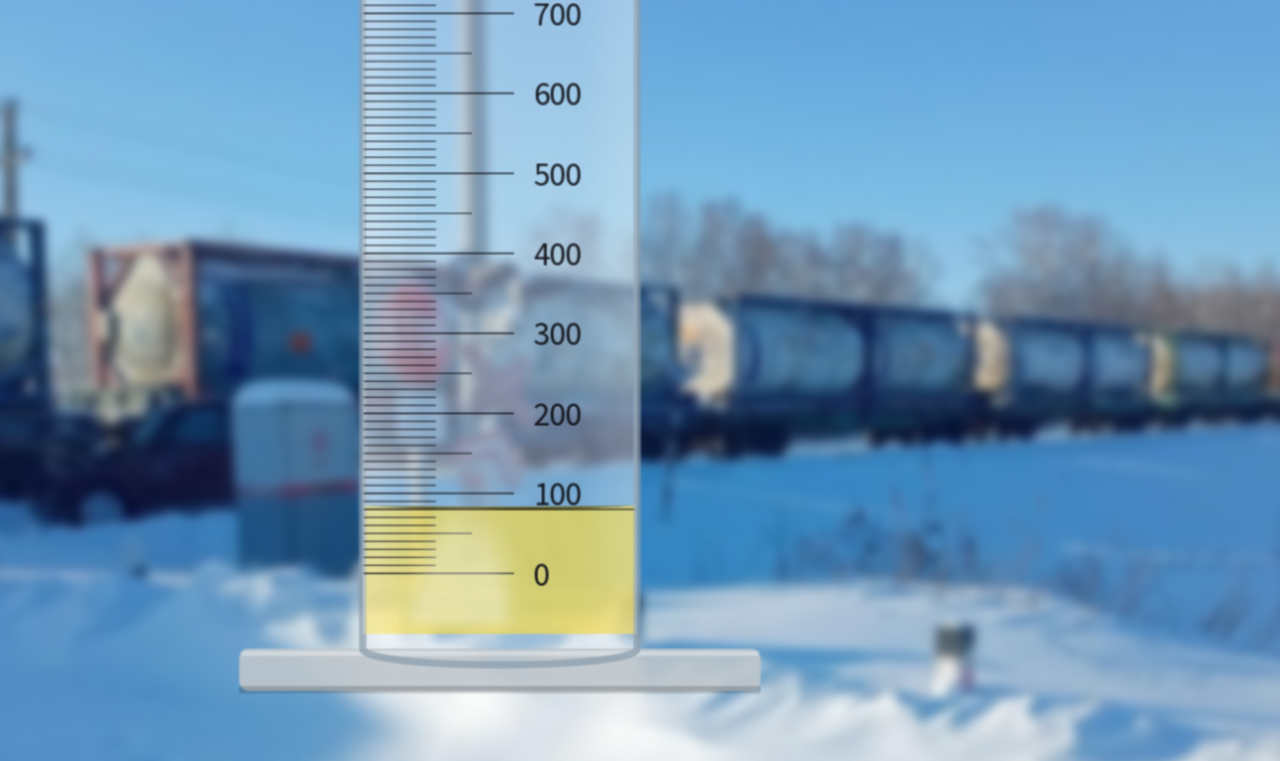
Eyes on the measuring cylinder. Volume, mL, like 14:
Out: 80
